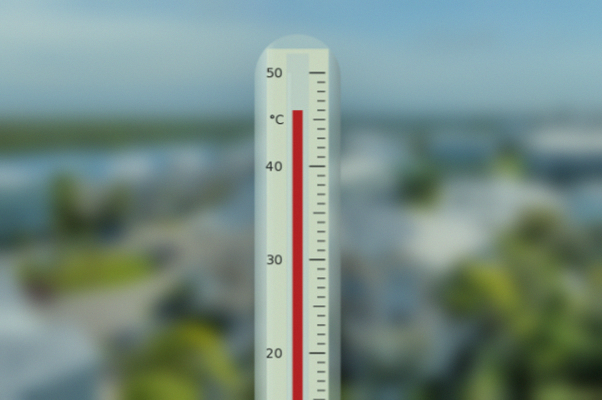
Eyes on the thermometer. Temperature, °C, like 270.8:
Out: 46
